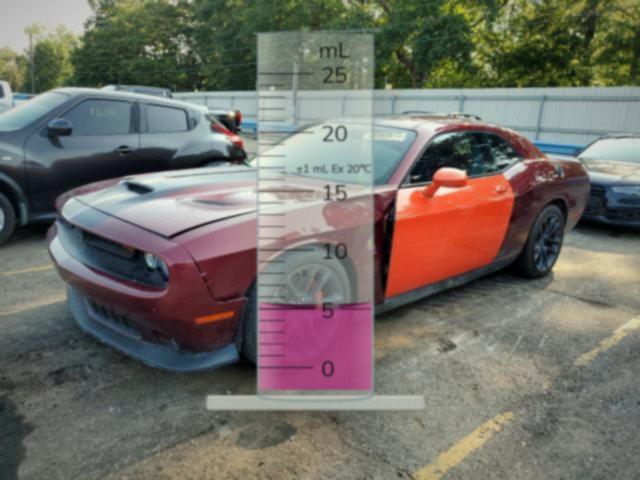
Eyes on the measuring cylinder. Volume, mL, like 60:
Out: 5
